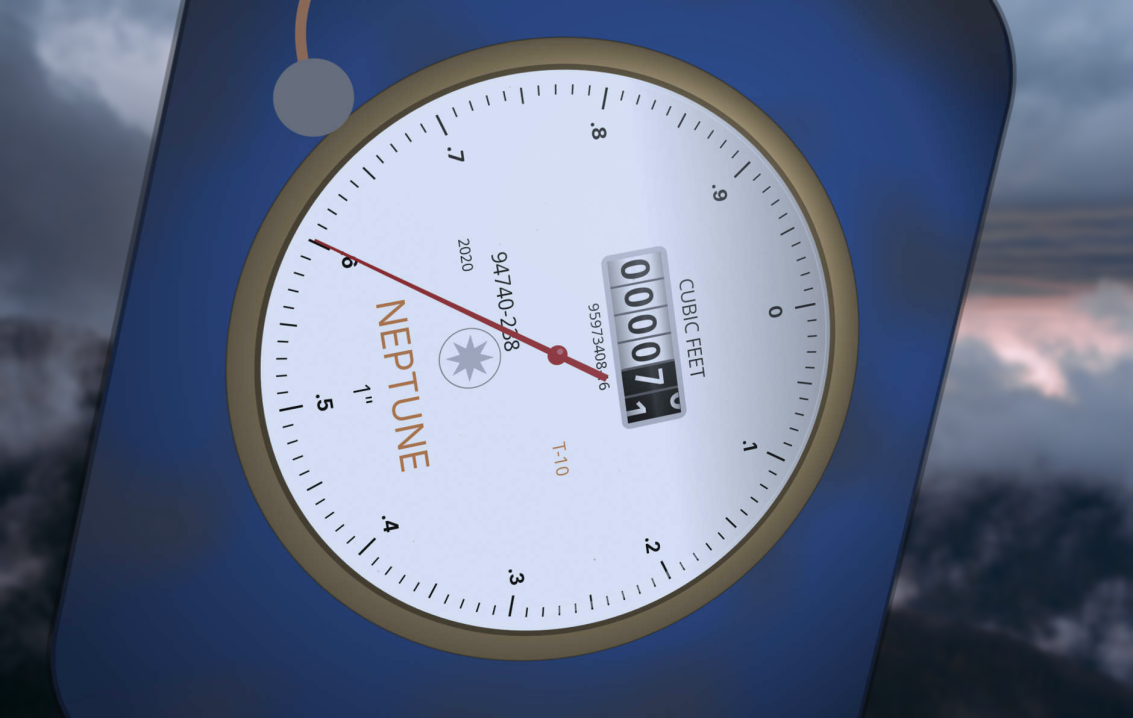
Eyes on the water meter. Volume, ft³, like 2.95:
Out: 70.60
